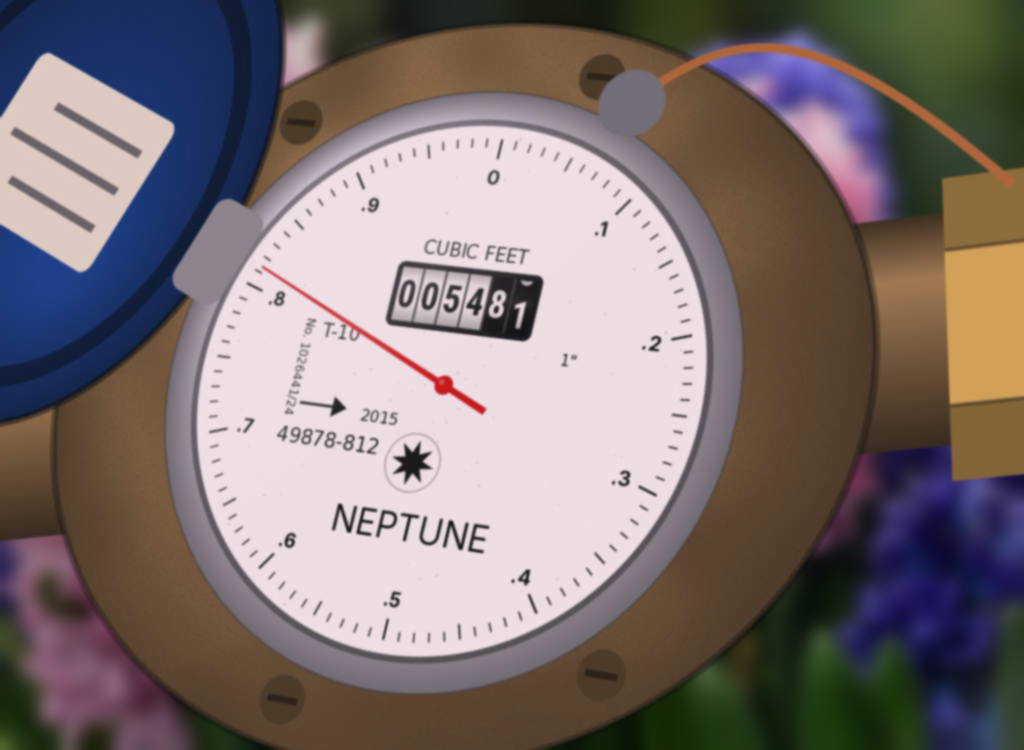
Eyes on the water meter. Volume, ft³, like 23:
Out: 5480.81
